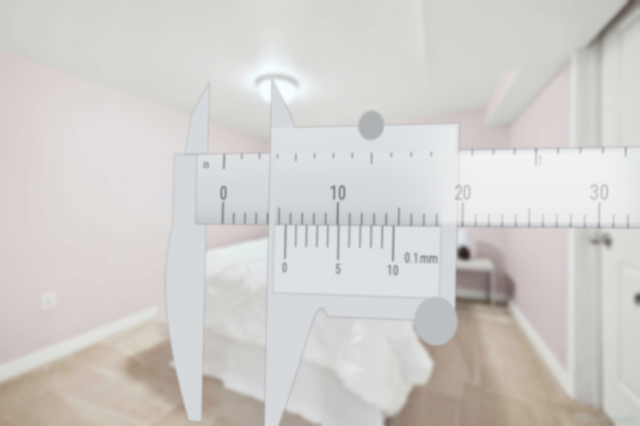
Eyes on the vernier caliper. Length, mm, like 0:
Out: 5.6
